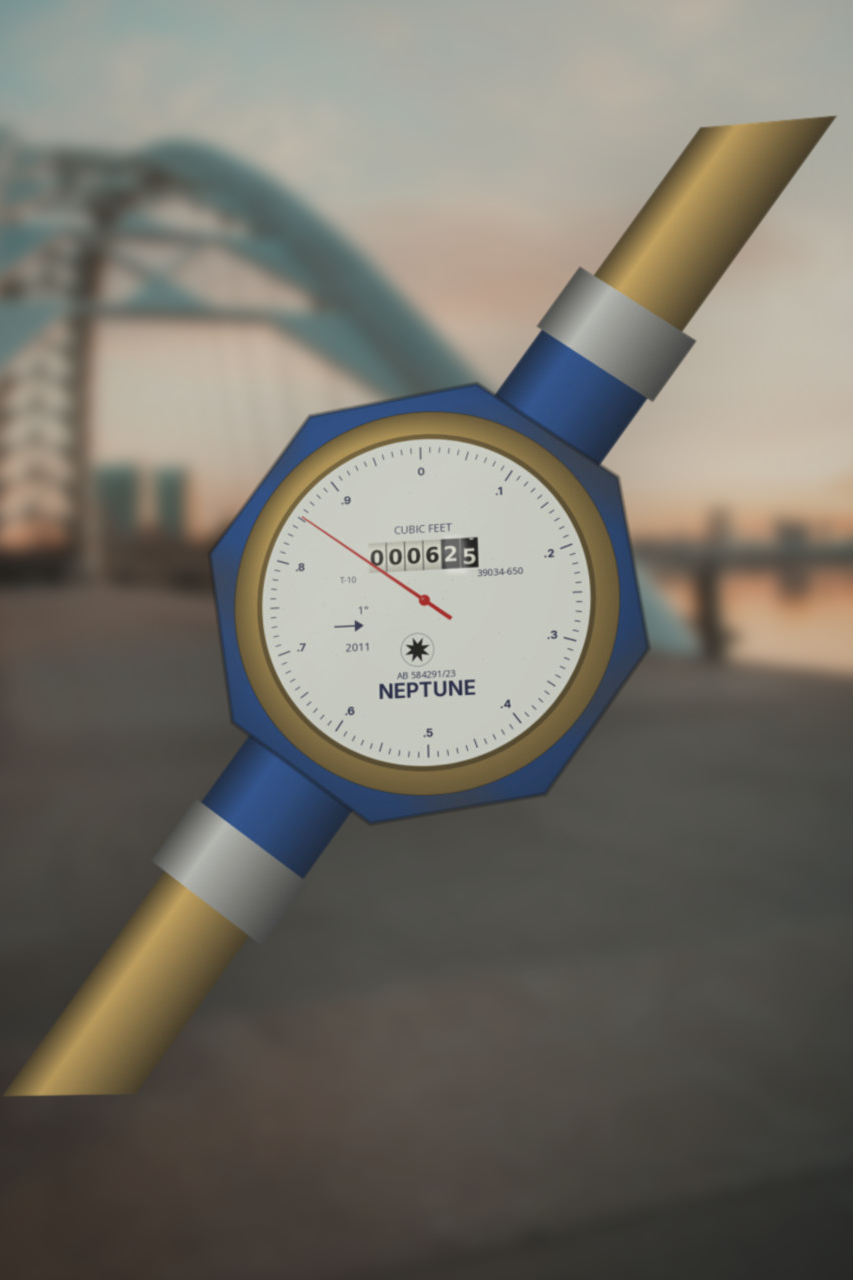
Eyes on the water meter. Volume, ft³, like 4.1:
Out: 624.85
